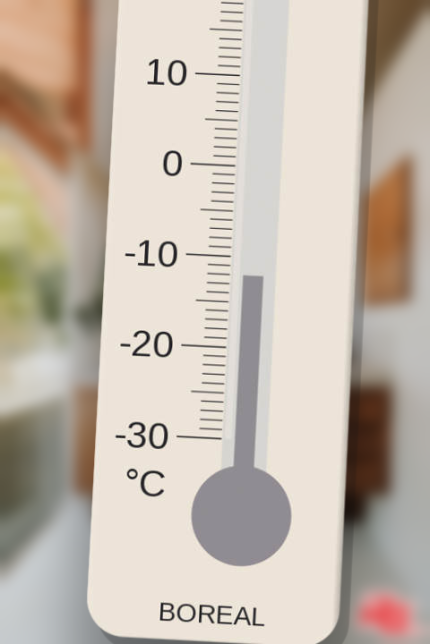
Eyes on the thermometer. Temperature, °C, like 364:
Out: -12
